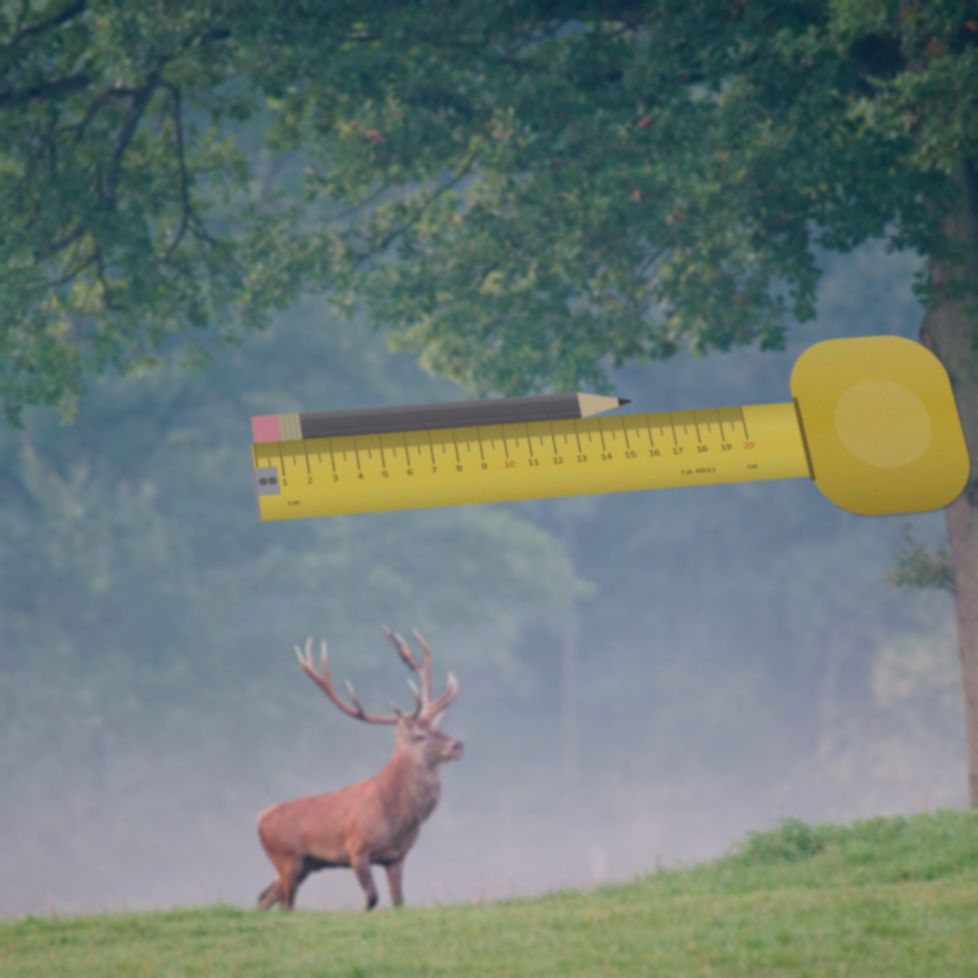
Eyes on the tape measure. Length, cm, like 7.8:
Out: 15.5
